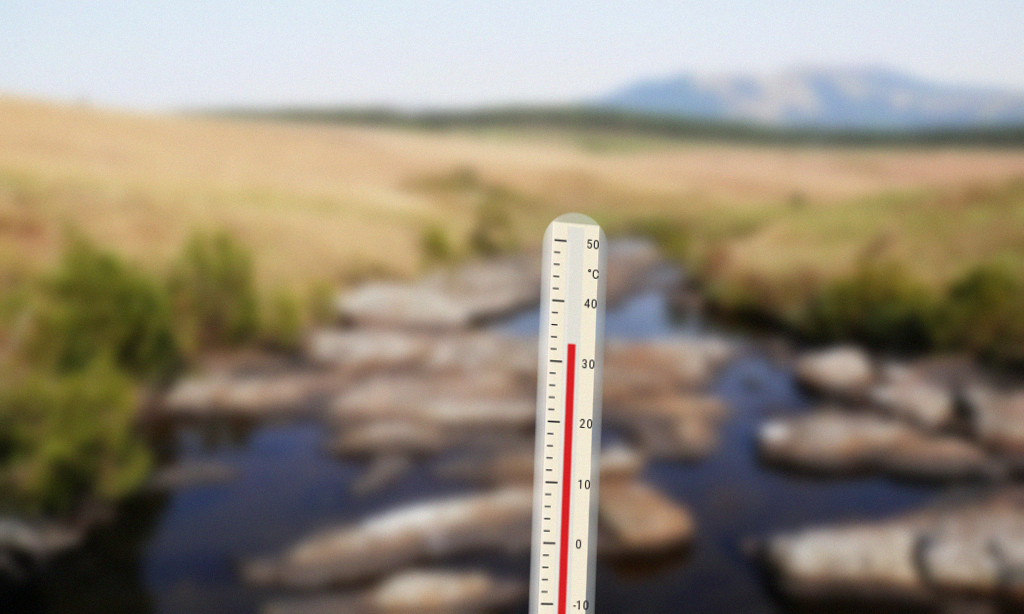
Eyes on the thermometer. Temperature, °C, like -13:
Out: 33
